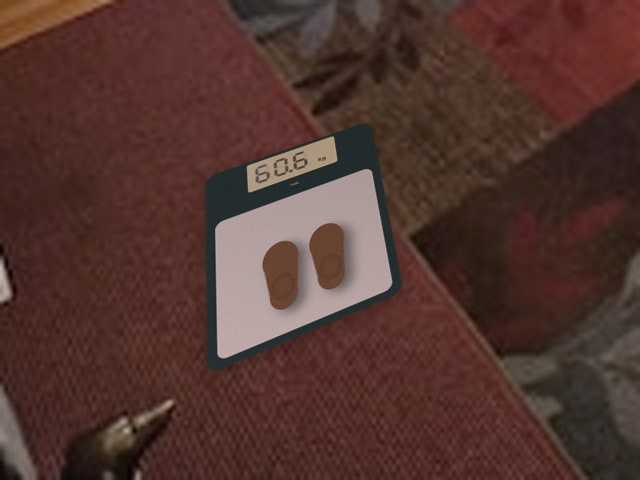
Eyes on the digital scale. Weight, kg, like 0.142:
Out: 60.6
